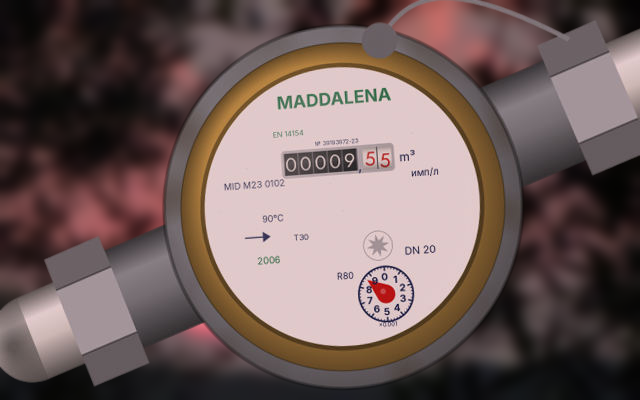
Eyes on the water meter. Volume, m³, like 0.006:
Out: 9.548
